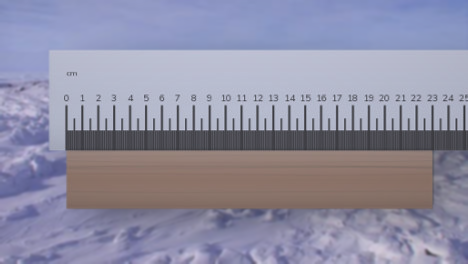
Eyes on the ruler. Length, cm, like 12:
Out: 23
